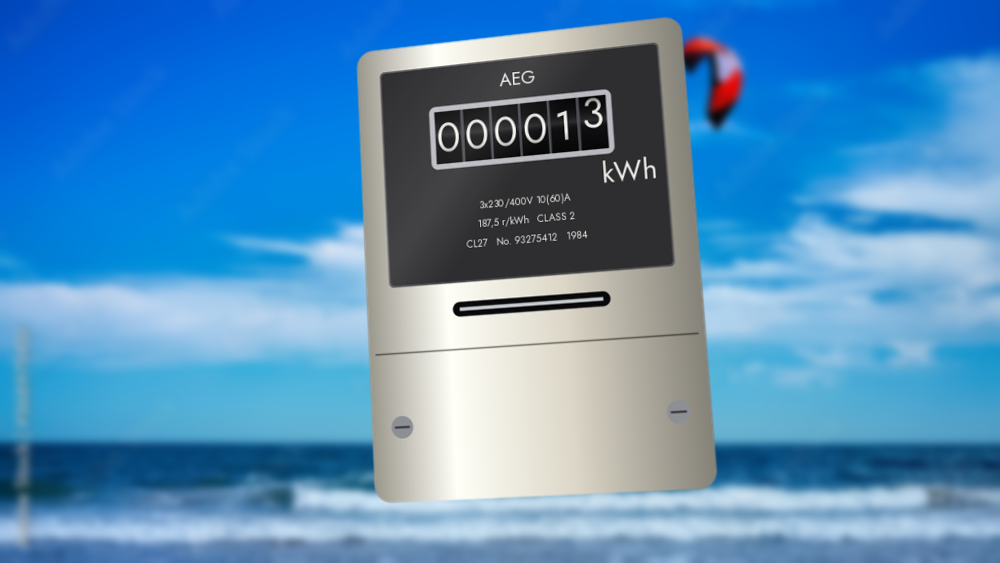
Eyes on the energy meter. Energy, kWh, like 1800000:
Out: 13
